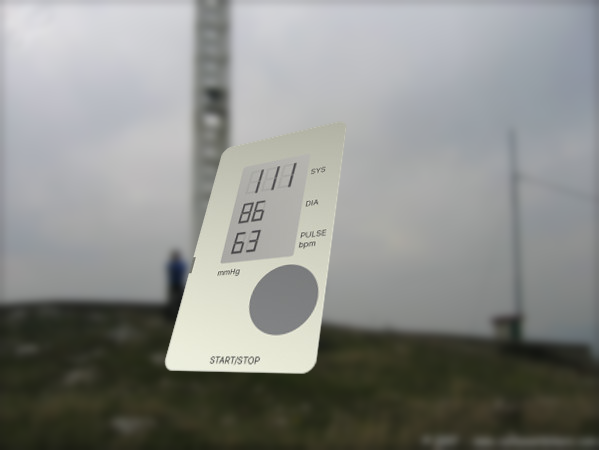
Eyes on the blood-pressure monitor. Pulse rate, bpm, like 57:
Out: 63
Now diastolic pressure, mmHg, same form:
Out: 86
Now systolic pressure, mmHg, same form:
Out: 111
